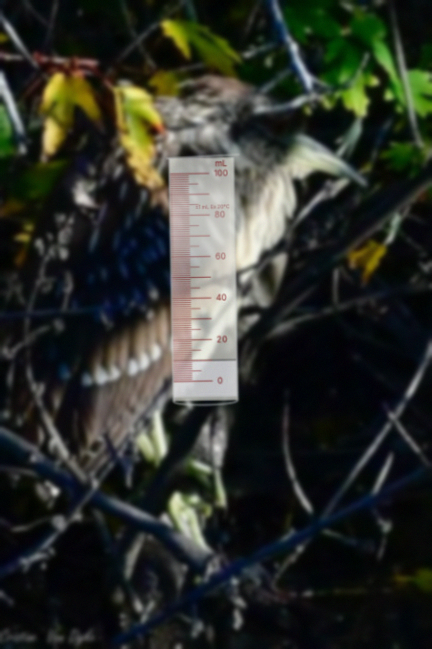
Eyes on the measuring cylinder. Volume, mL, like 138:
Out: 10
